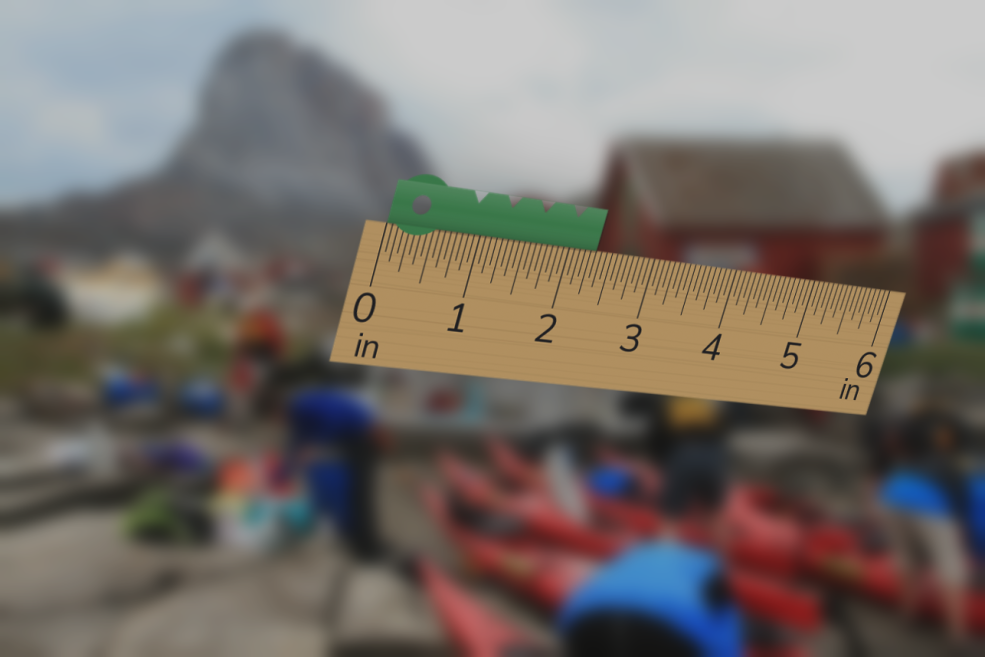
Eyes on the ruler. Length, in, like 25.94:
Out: 2.3125
